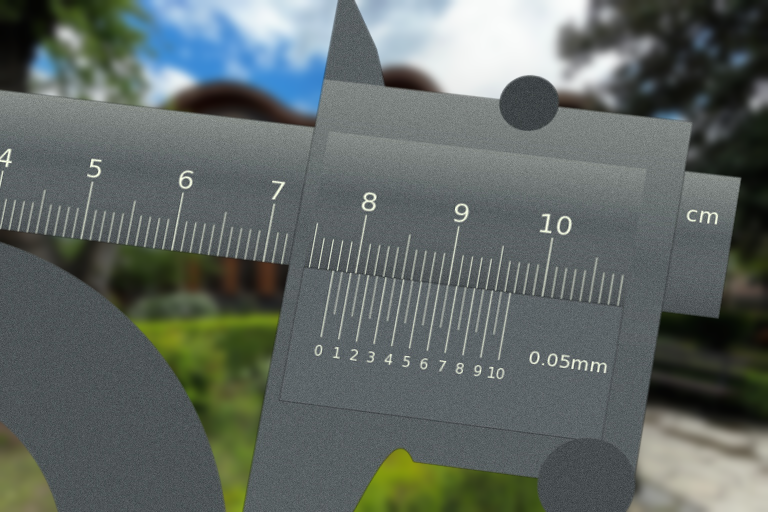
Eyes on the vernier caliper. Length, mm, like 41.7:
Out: 77.6
